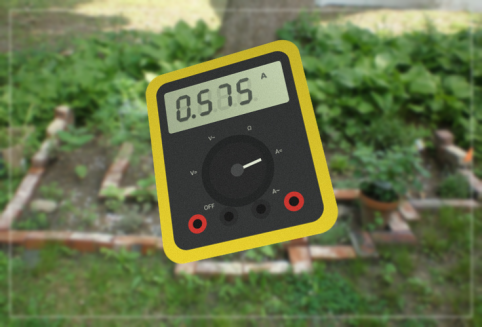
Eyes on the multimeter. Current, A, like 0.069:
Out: 0.575
